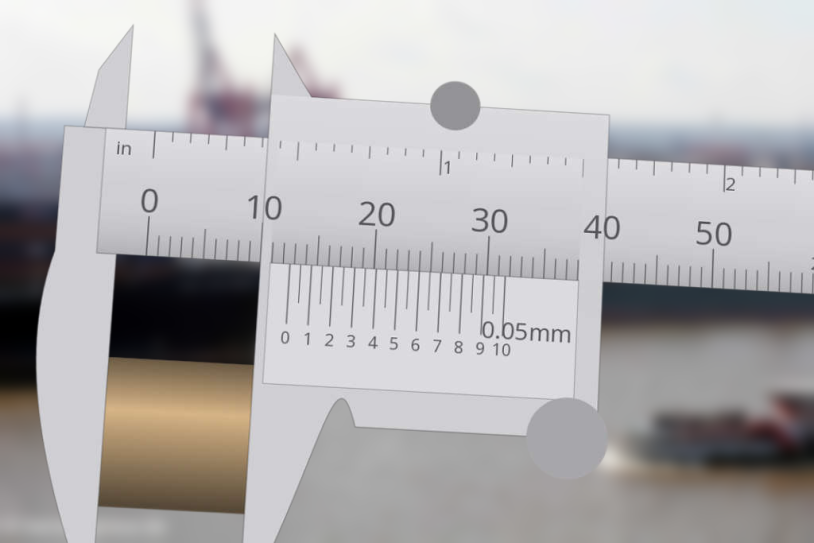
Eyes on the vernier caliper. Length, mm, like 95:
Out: 12.6
